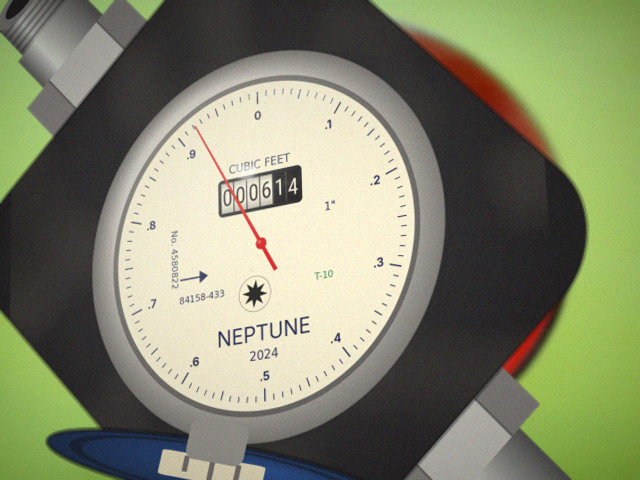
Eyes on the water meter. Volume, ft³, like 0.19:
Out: 613.92
